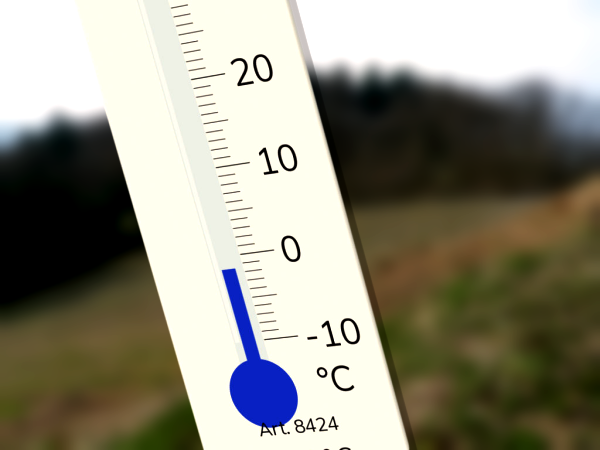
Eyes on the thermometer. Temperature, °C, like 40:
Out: -1.5
